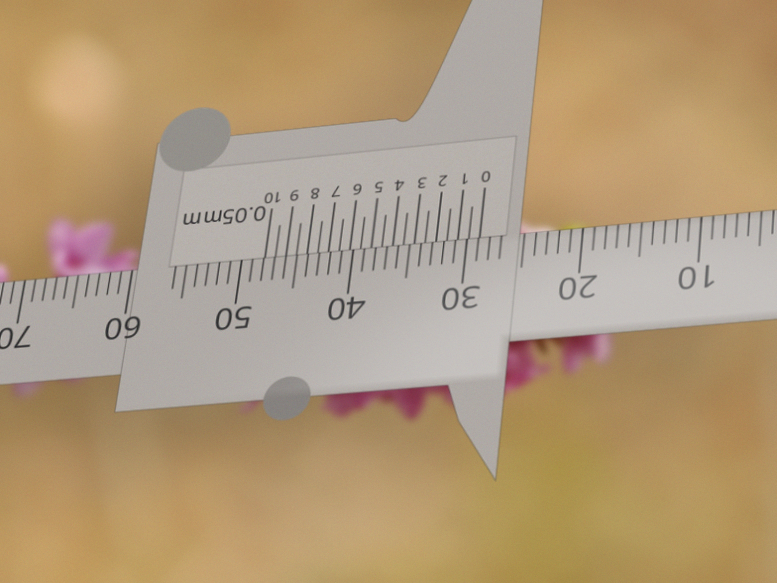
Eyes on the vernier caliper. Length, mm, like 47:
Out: 28.9
